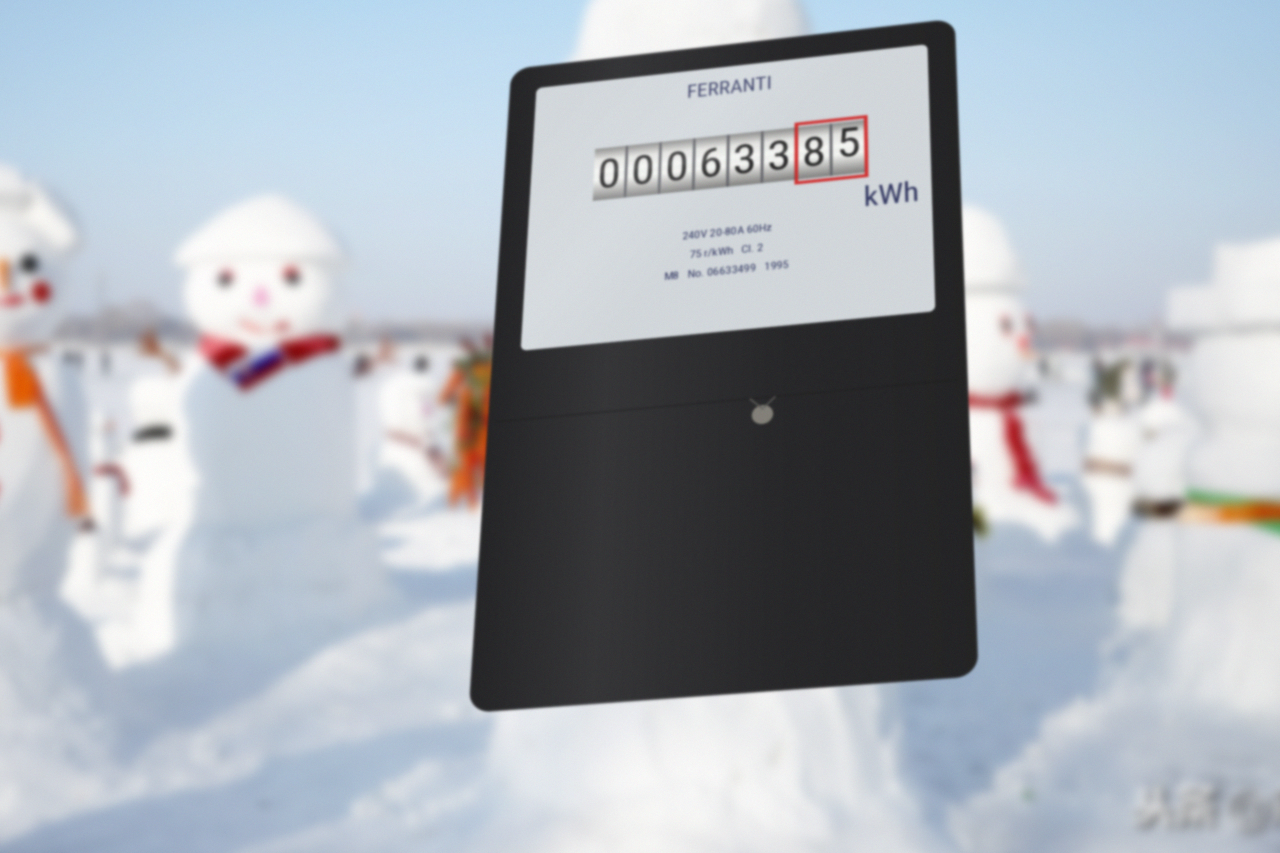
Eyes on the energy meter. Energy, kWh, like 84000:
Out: 633.85
